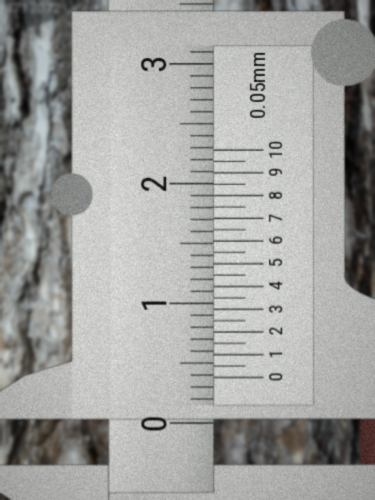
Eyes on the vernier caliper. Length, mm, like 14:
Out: 3.8
